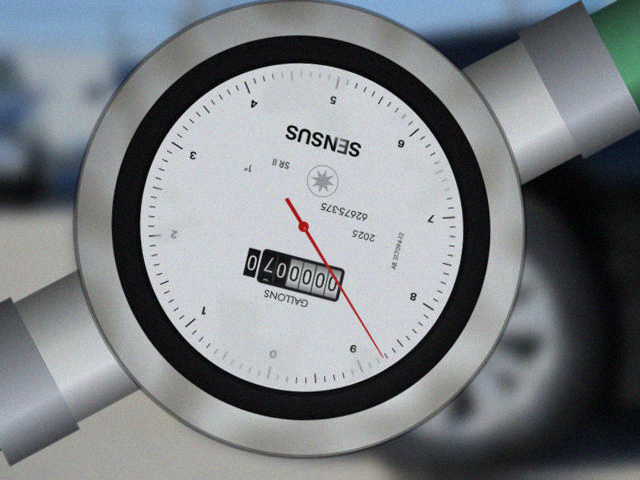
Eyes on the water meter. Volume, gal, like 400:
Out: 68.7
